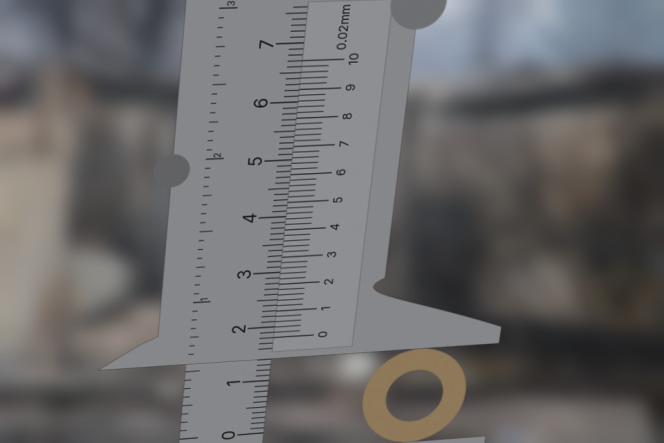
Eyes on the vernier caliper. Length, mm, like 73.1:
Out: 18.0
